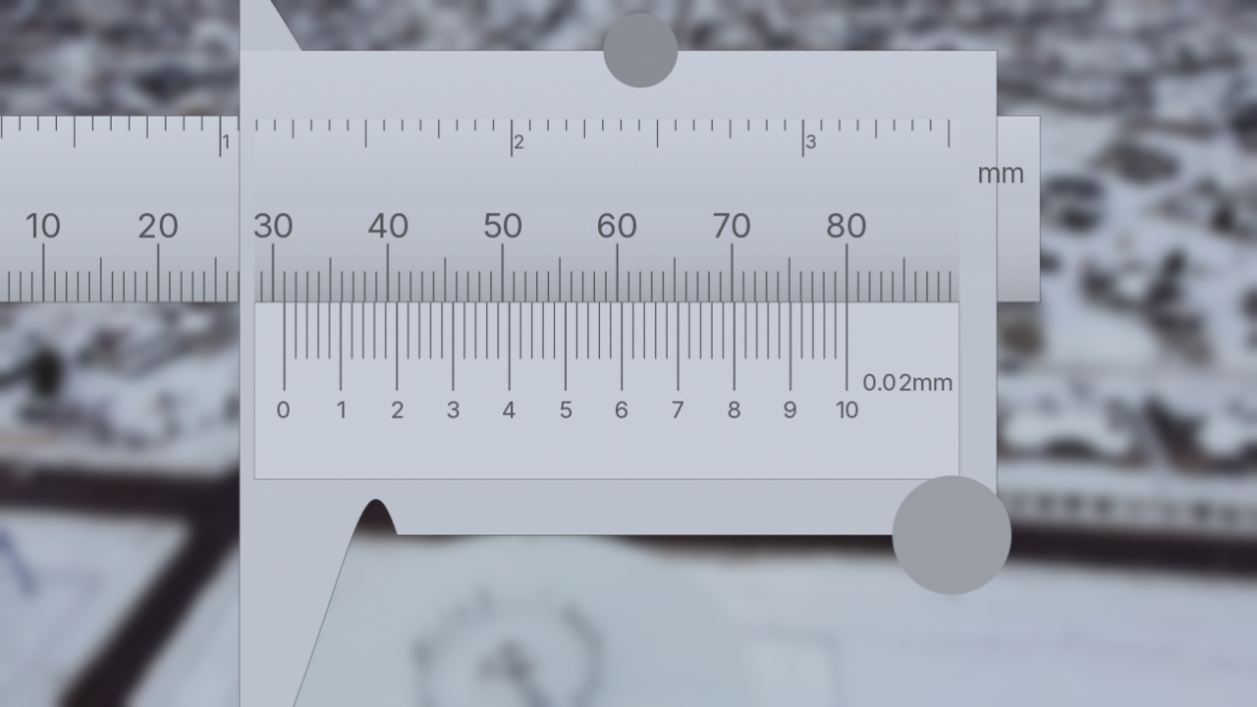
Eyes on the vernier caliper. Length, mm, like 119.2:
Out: 31.0
